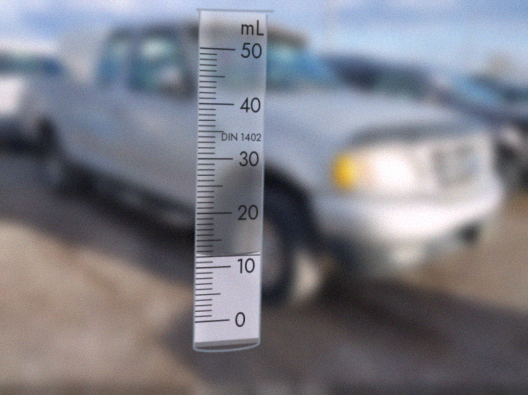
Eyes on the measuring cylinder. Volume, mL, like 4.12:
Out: 12
